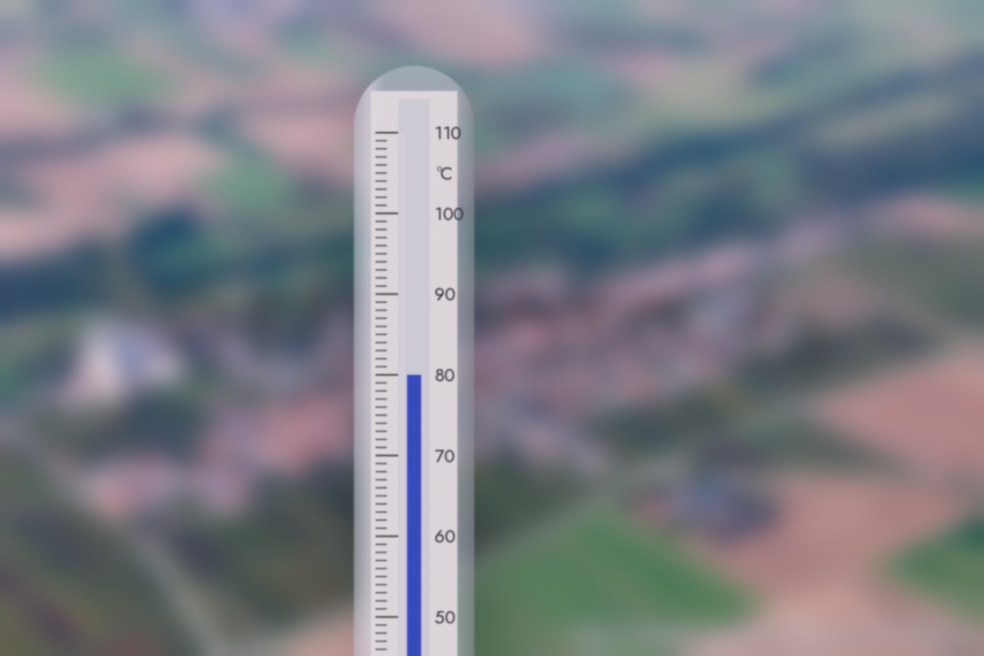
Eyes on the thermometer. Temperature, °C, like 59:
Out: 80
